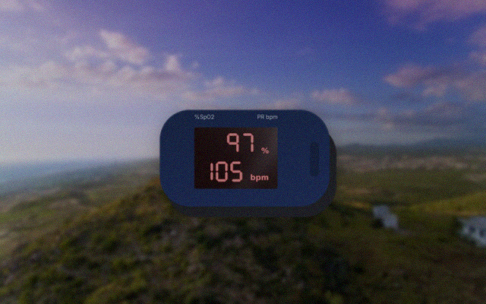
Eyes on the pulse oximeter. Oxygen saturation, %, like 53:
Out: 97
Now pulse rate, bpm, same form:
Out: 105
